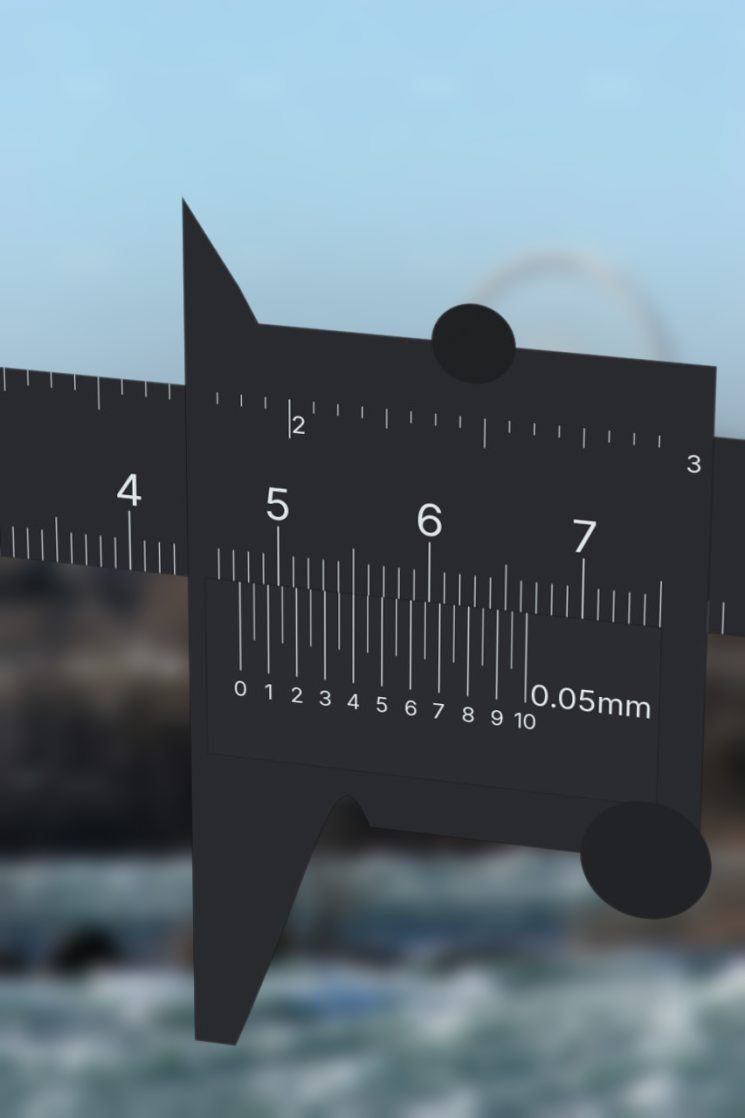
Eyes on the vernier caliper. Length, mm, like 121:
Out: 47.4
